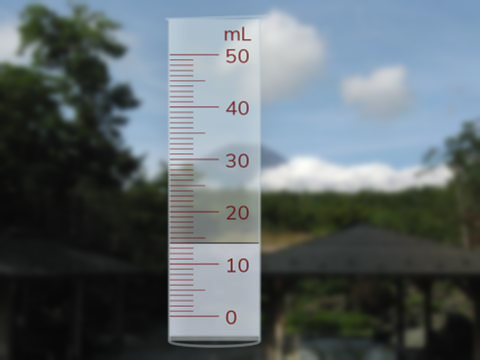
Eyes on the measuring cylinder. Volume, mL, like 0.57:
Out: 14
